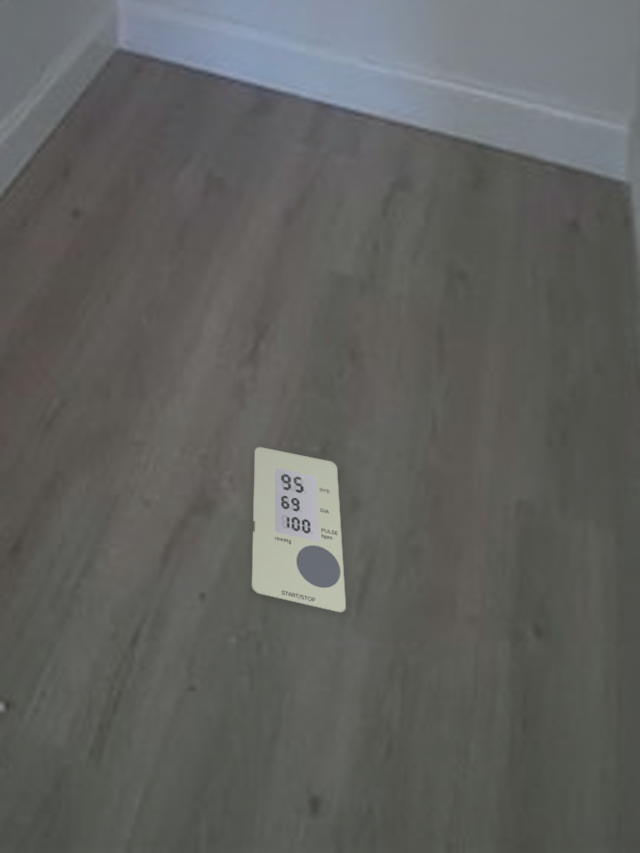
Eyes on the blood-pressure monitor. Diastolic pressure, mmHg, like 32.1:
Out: 69
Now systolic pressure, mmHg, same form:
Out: 95
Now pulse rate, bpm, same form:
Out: 100
